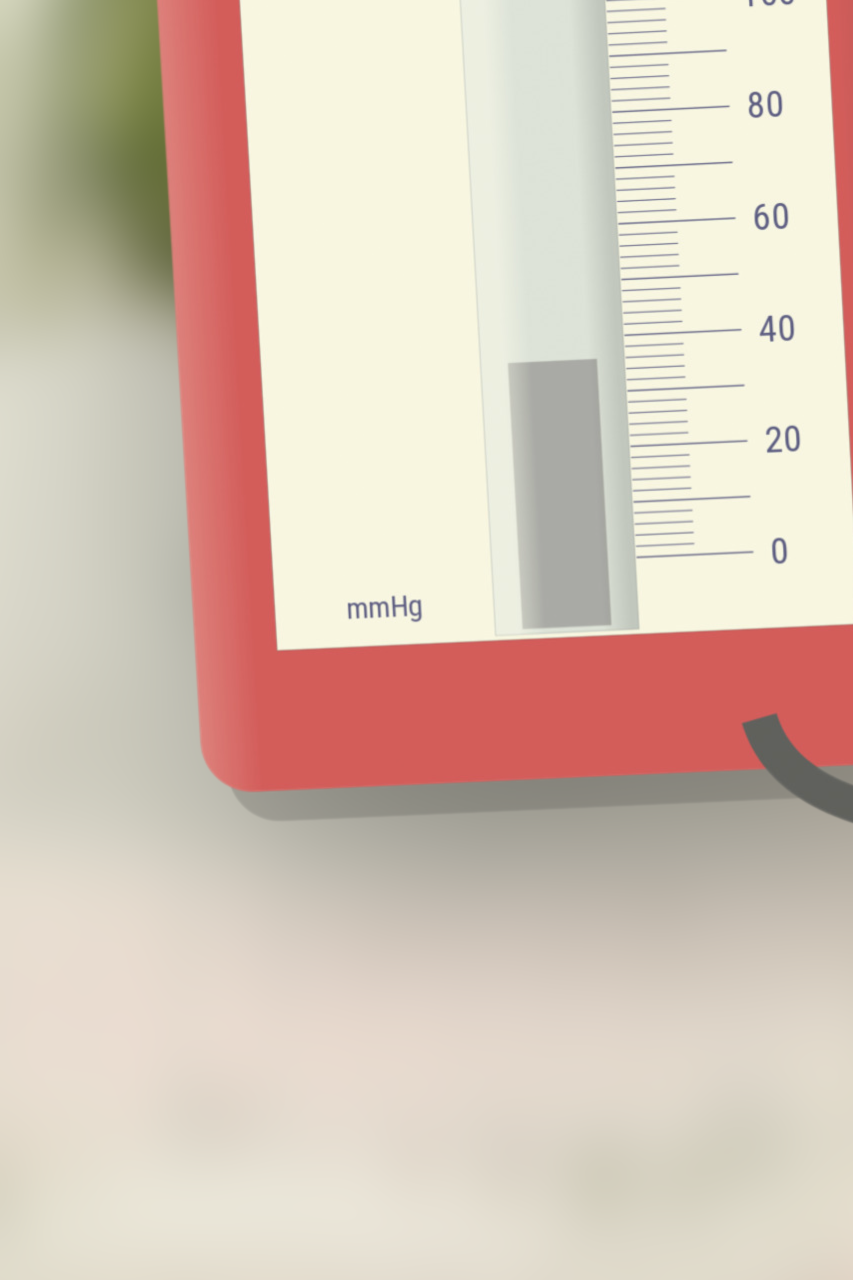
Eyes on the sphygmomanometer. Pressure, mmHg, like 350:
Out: 36
